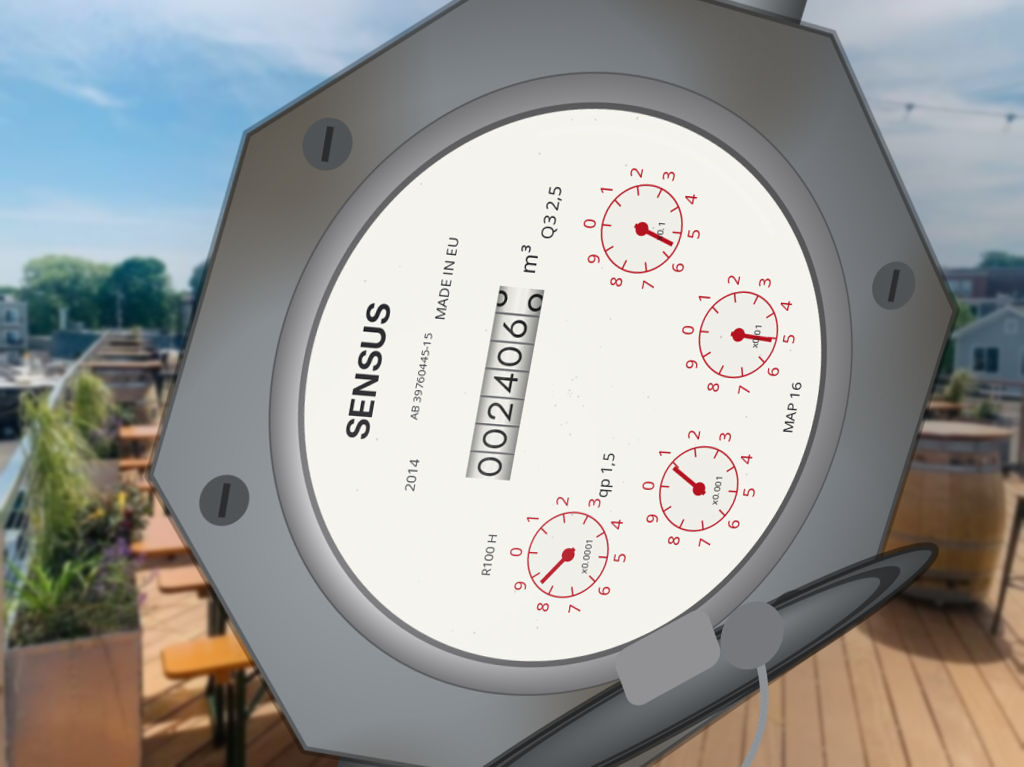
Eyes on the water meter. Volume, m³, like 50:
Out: 24068.5508
